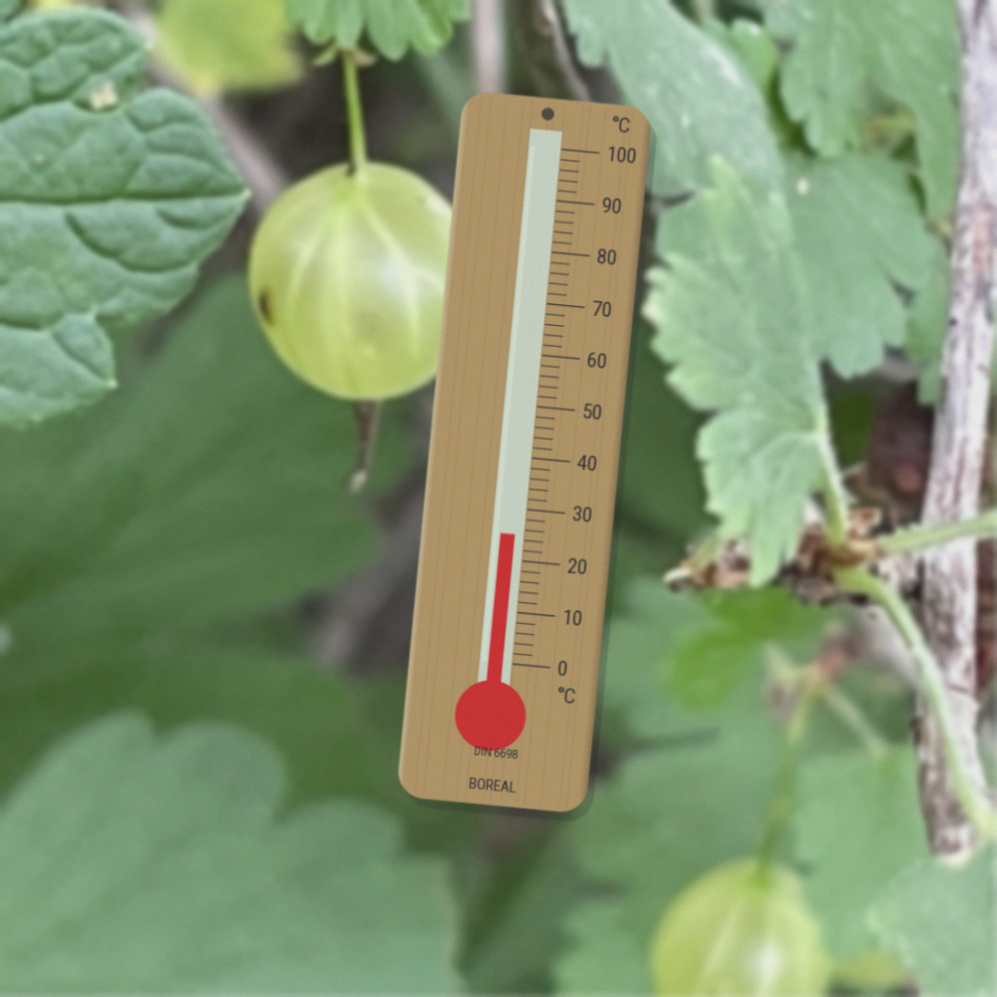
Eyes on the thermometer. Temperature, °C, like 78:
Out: 25
